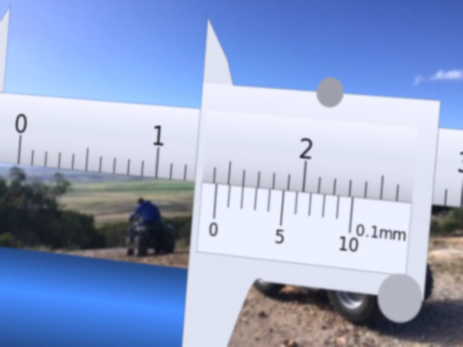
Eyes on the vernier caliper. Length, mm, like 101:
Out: 14.2
